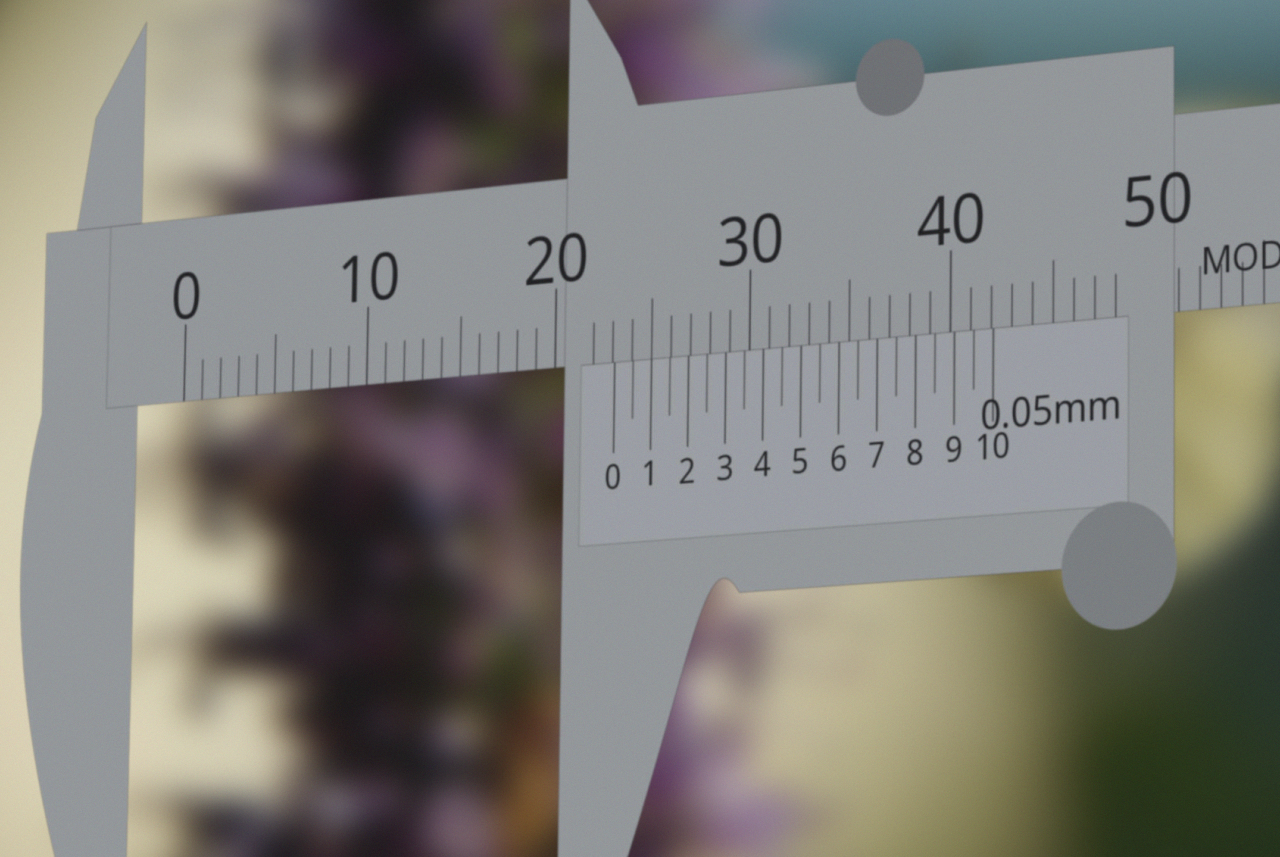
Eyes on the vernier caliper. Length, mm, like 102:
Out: 23.1
